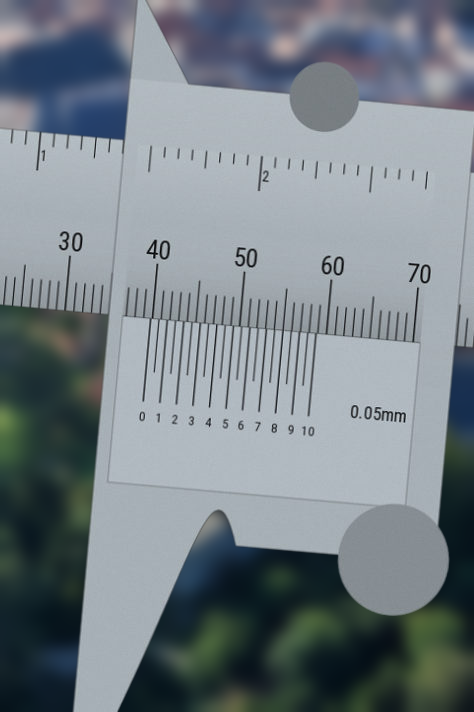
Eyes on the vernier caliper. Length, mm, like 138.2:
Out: 39.8
